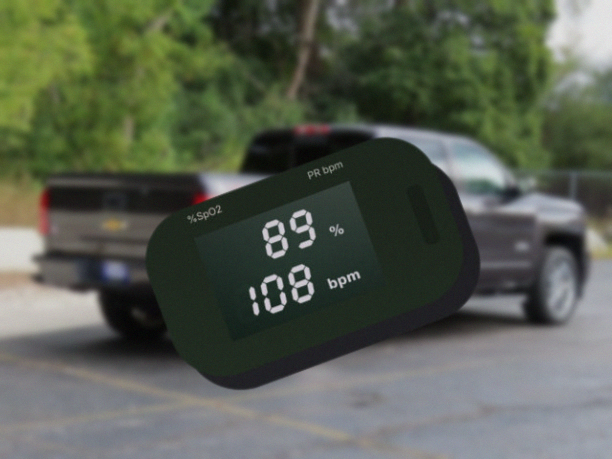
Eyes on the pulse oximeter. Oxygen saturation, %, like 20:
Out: 89
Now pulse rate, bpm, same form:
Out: 108
